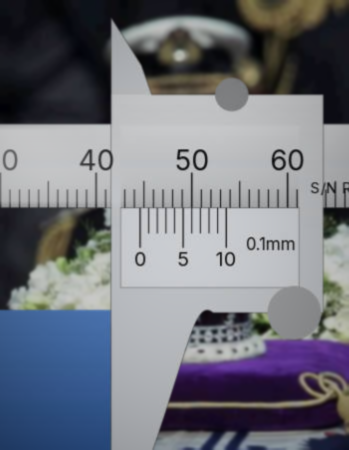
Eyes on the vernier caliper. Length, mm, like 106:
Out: 44.6
